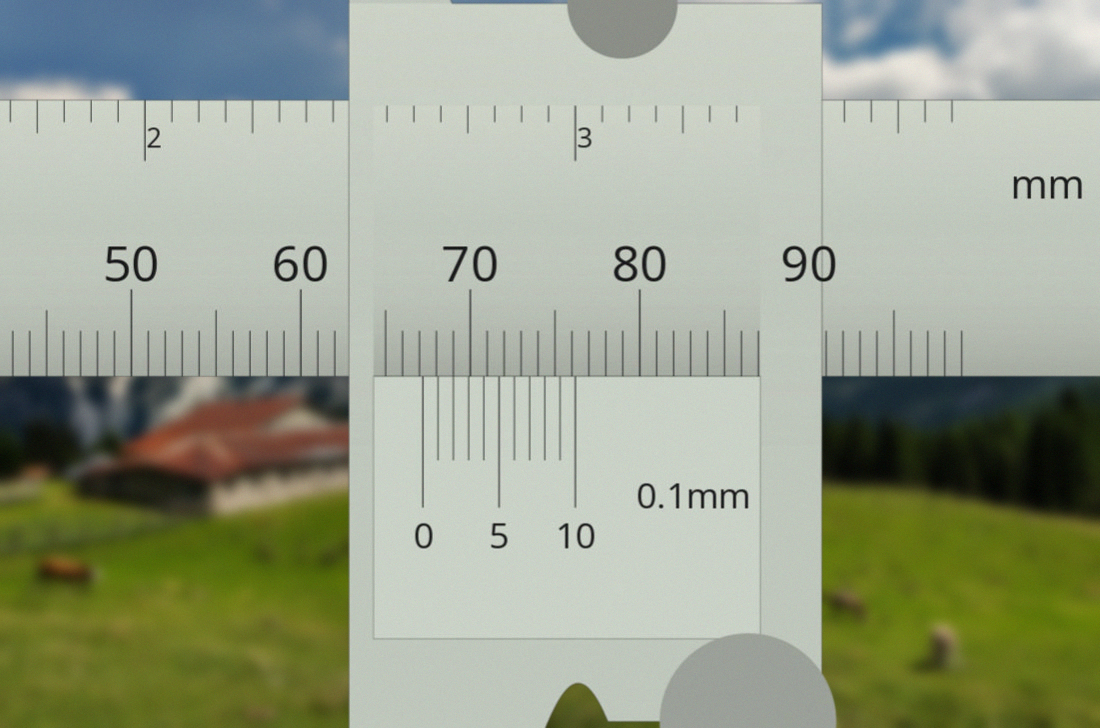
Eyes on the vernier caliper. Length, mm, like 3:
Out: 67.2
